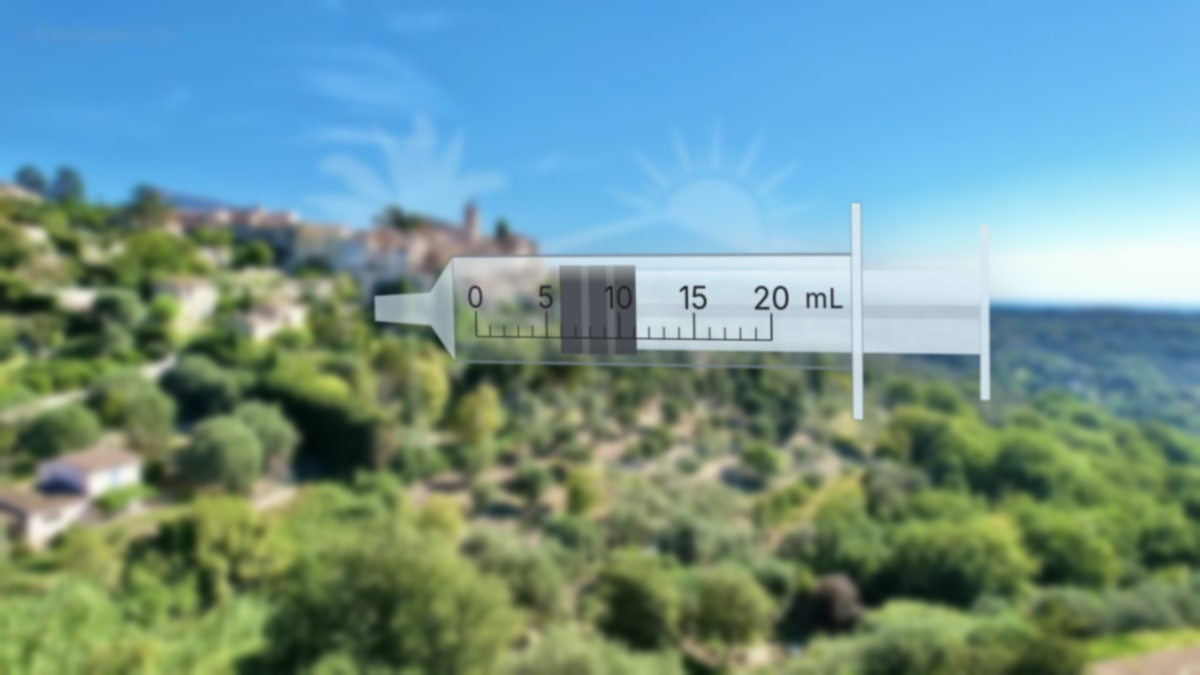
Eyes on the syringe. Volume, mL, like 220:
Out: 6
